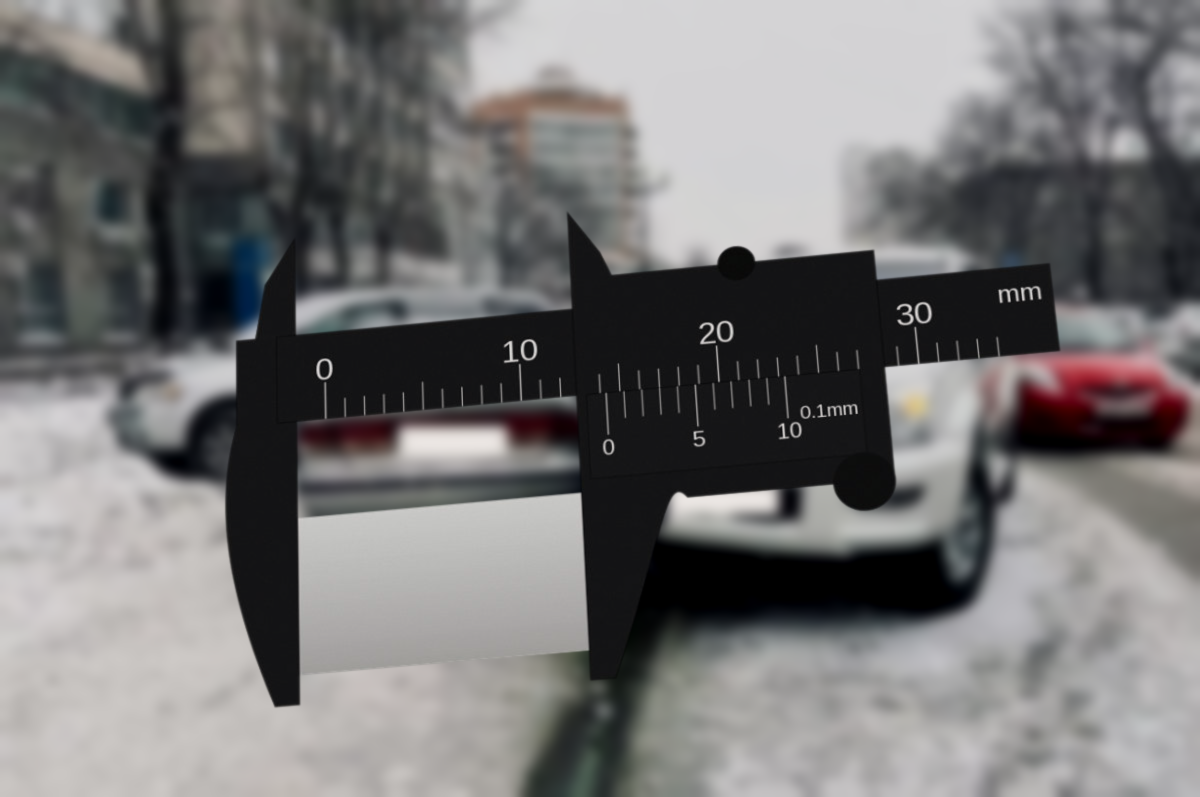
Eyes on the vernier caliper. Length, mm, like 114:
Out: 14.3
